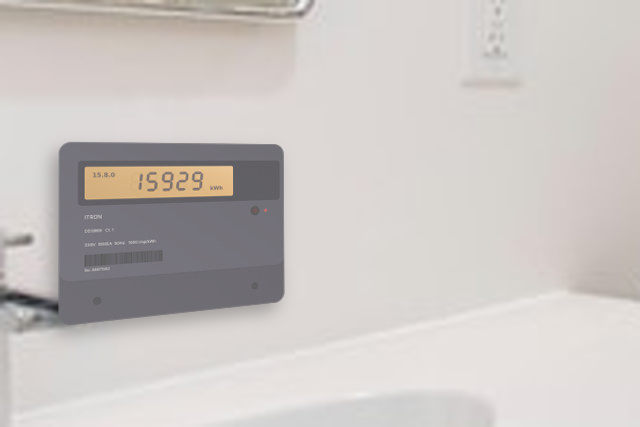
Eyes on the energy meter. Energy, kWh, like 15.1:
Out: 15929
